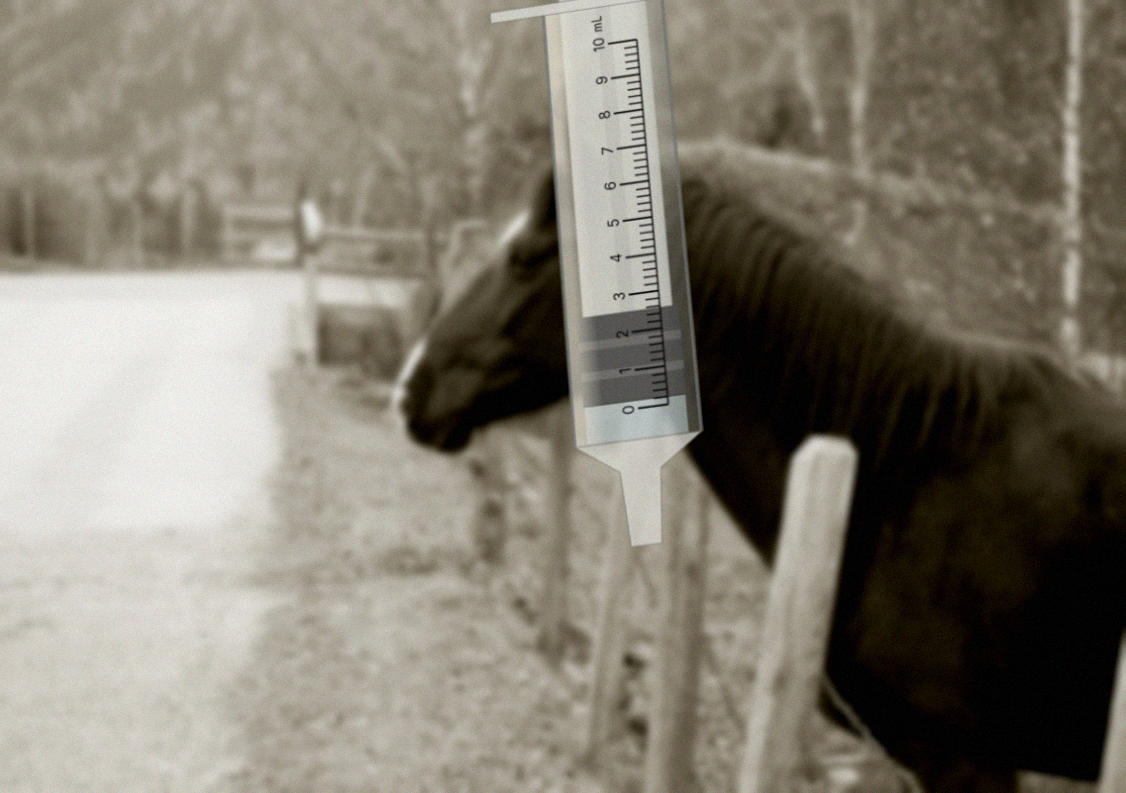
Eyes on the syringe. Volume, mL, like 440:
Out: 0.2
